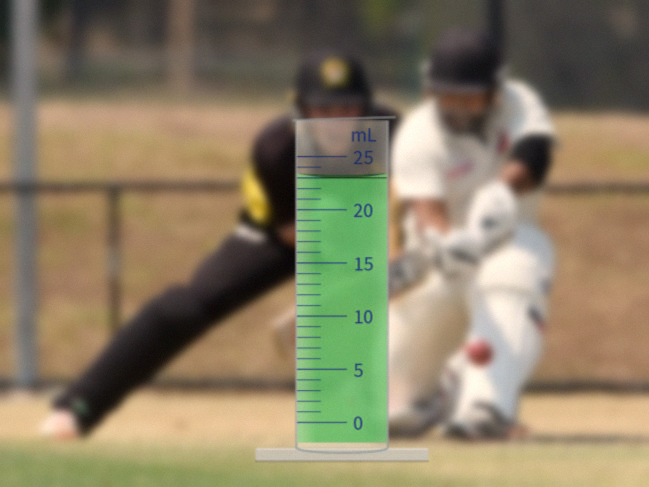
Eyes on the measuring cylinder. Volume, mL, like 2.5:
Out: 23
